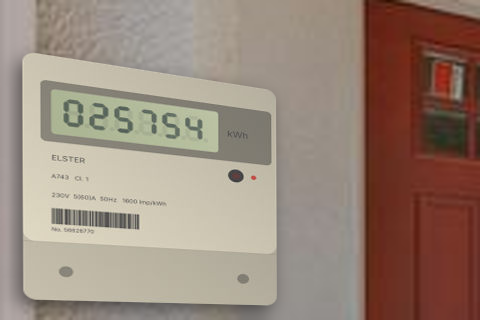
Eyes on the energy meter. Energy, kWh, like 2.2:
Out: 25754
